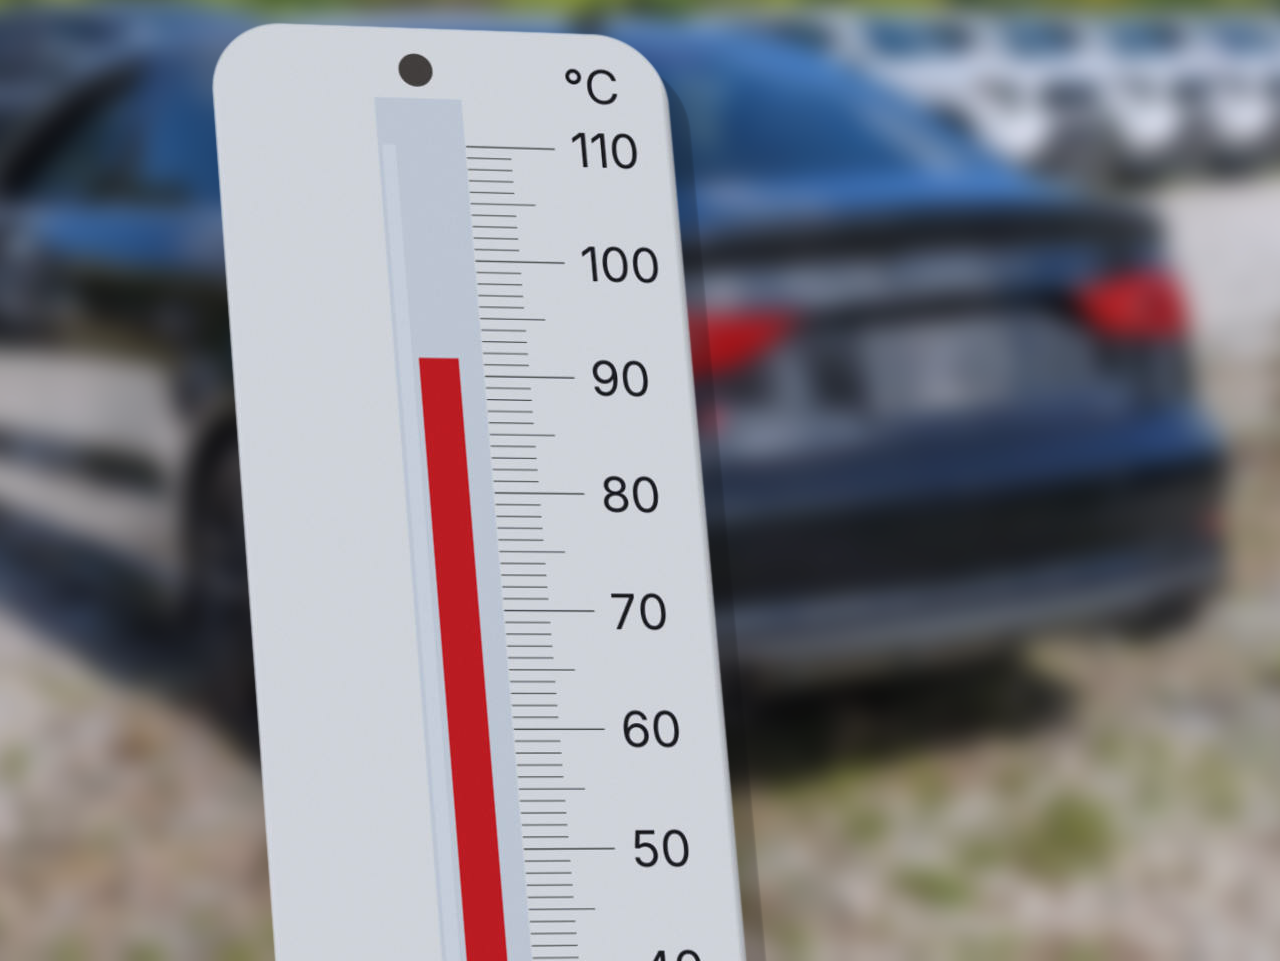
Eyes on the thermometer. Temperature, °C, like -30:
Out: 91.5
